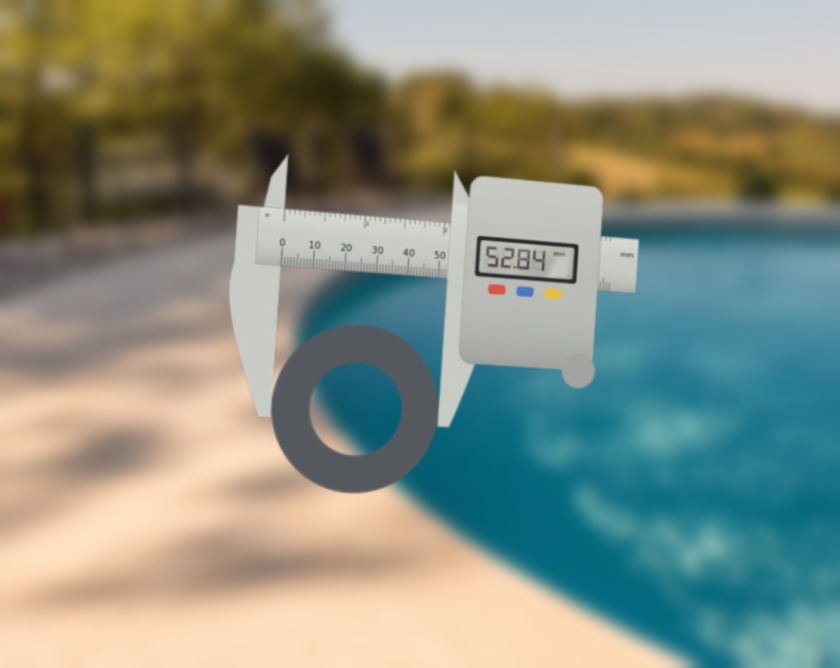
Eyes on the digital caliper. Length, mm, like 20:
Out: 52.84
